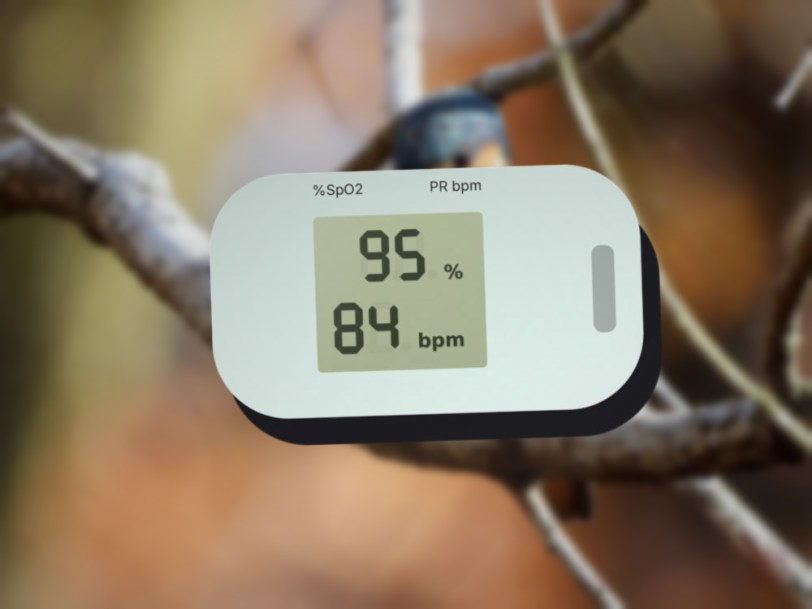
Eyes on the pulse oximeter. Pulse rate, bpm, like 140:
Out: 84
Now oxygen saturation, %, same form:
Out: 95
